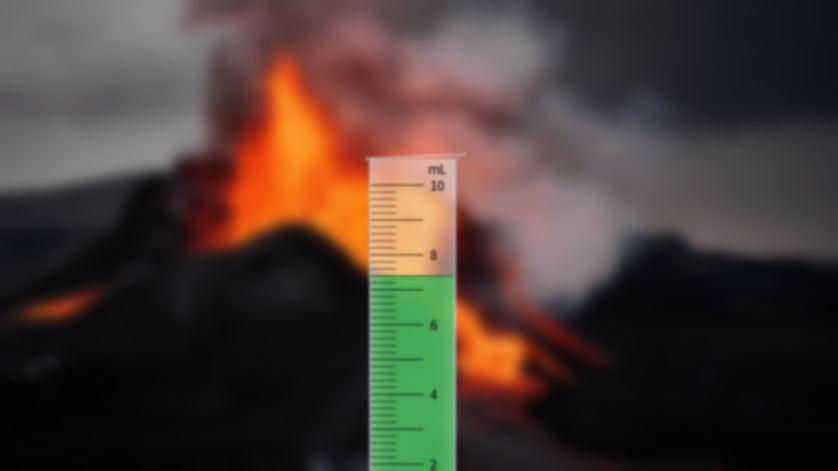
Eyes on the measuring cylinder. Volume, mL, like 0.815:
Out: 7.4
